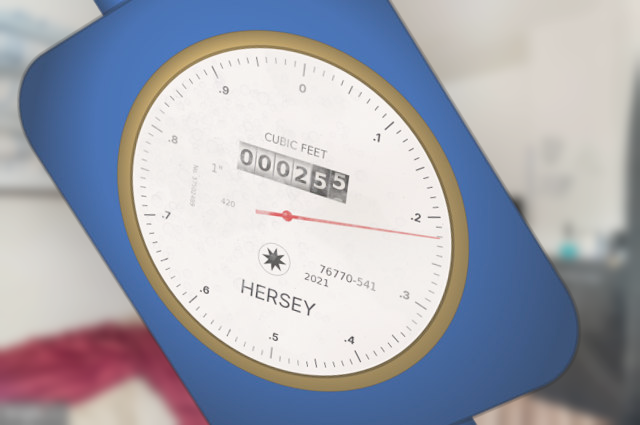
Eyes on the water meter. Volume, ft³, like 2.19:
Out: 255.22
